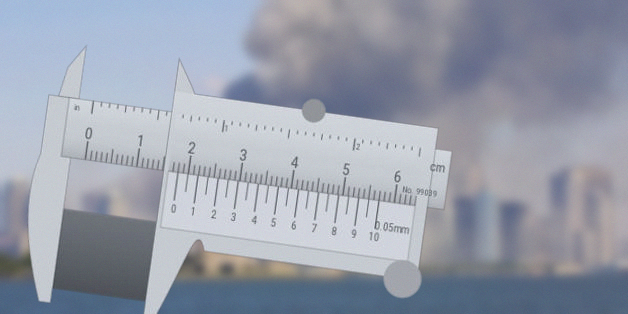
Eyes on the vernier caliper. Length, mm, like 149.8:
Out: 18.0
